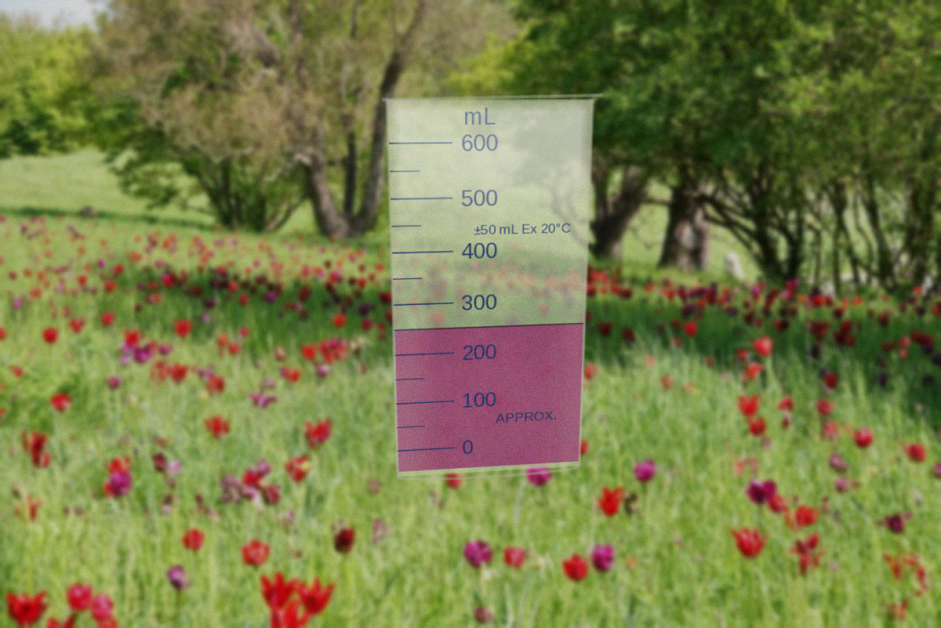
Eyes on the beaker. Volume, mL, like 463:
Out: 250
